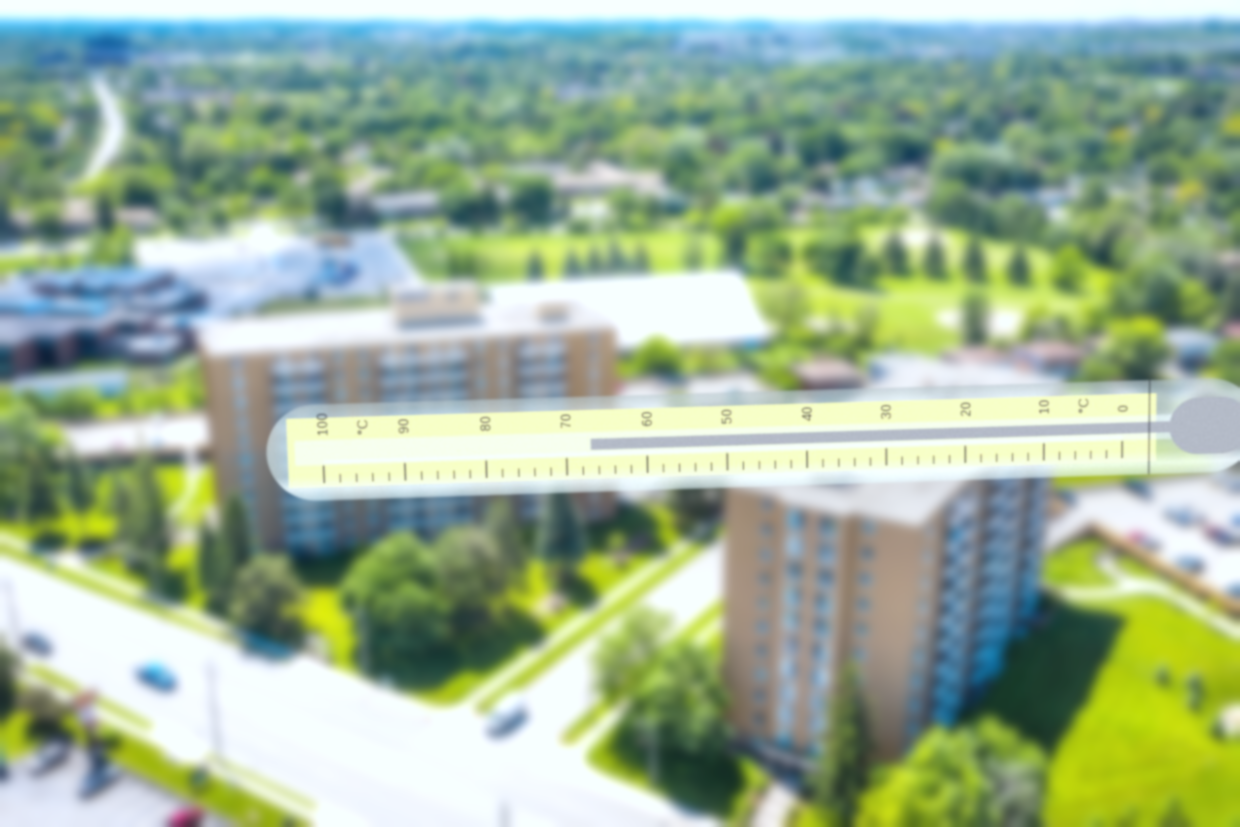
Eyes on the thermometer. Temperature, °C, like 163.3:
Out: 67
